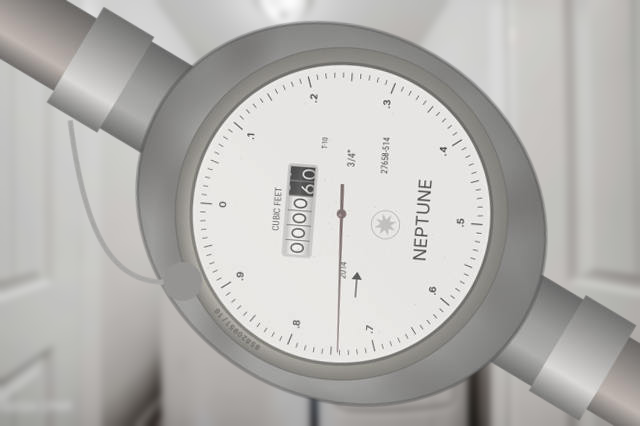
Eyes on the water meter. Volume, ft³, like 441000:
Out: 59.74
